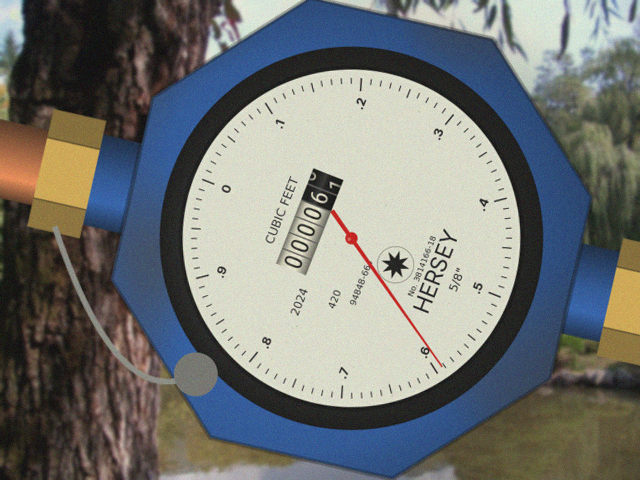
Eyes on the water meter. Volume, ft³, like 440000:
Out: 60.59
